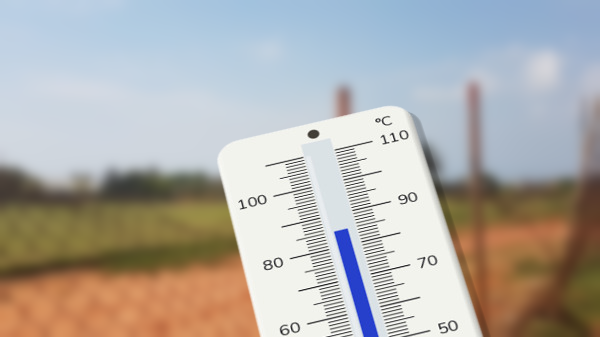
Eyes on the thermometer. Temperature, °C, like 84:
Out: 85
